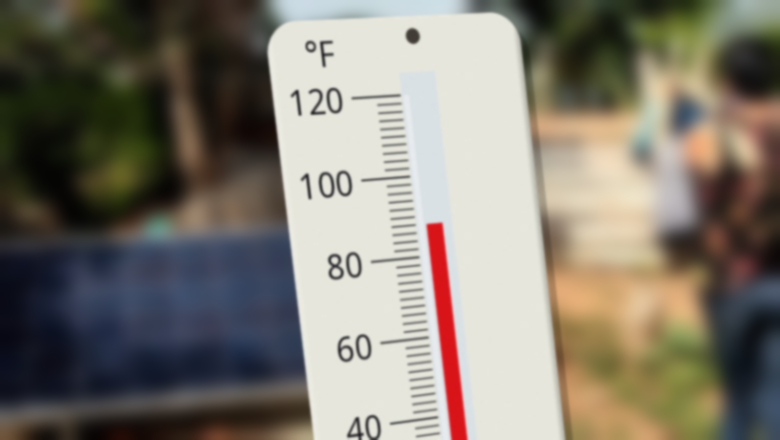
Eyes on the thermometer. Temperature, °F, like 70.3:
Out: 88
